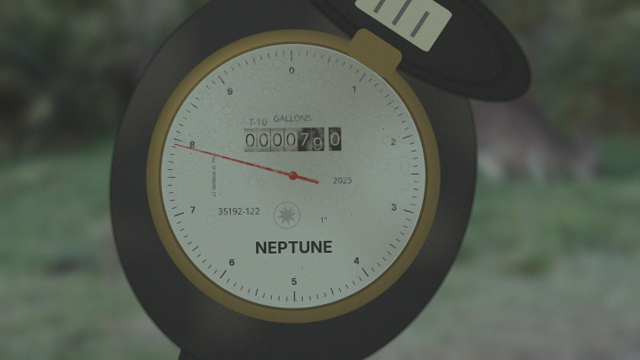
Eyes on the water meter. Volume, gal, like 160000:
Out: 787.9
